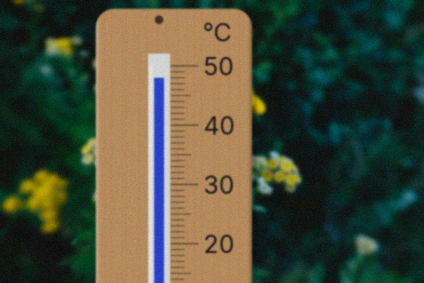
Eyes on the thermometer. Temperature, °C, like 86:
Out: 48
